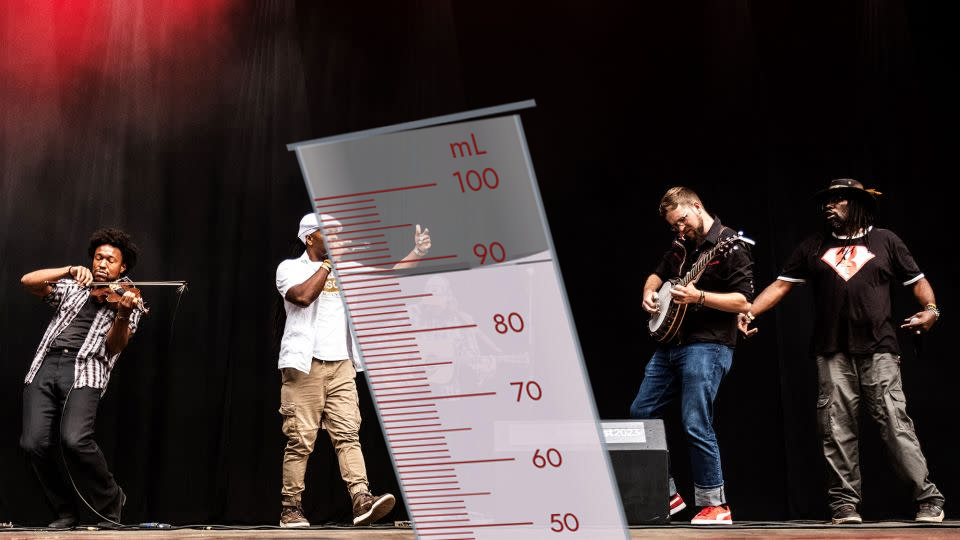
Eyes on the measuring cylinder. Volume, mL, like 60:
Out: 88
